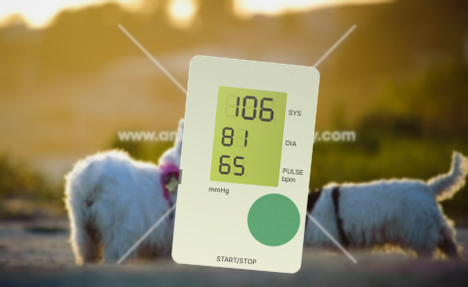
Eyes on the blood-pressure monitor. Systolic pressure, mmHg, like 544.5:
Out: 106
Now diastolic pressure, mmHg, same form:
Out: 81
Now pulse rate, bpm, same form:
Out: 65
